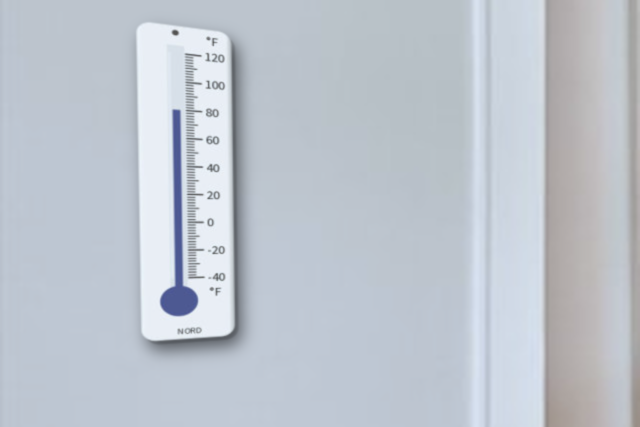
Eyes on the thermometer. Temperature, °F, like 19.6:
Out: 80
